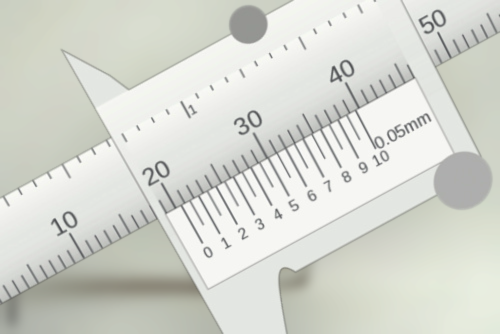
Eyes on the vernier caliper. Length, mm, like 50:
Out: 20.6
